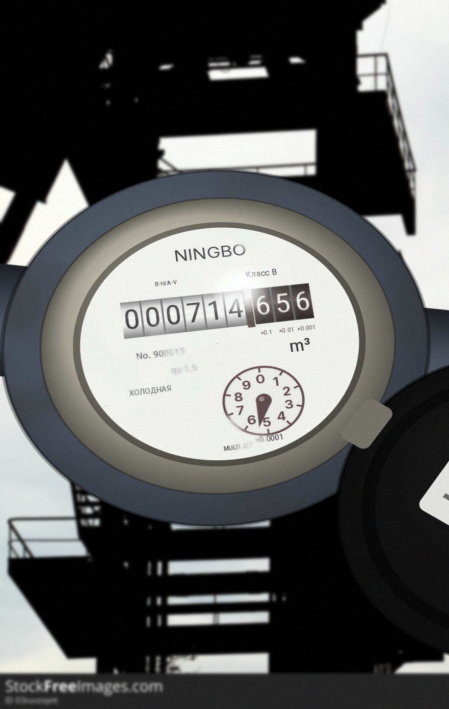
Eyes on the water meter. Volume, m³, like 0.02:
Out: 714.6565
